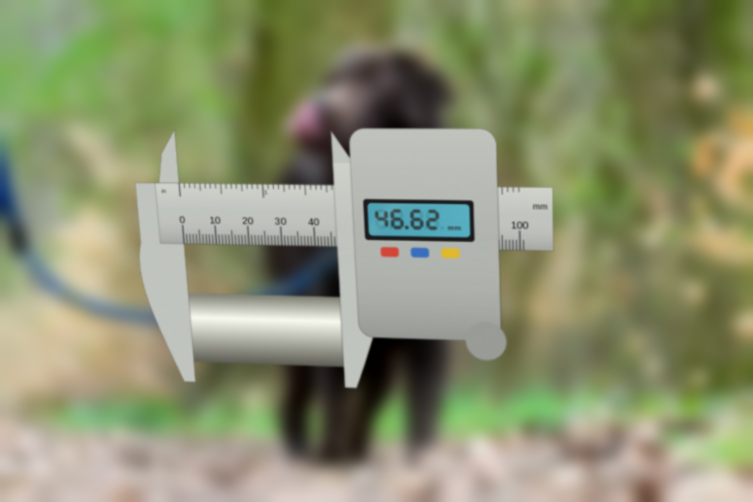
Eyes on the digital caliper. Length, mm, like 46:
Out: 46.62
